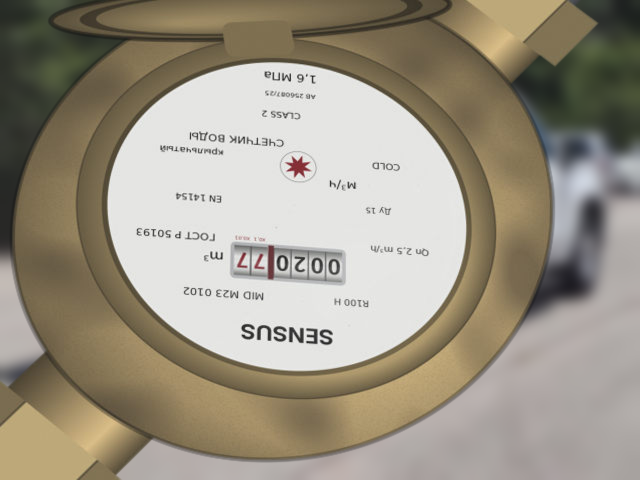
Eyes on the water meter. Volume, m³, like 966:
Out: 20.77
